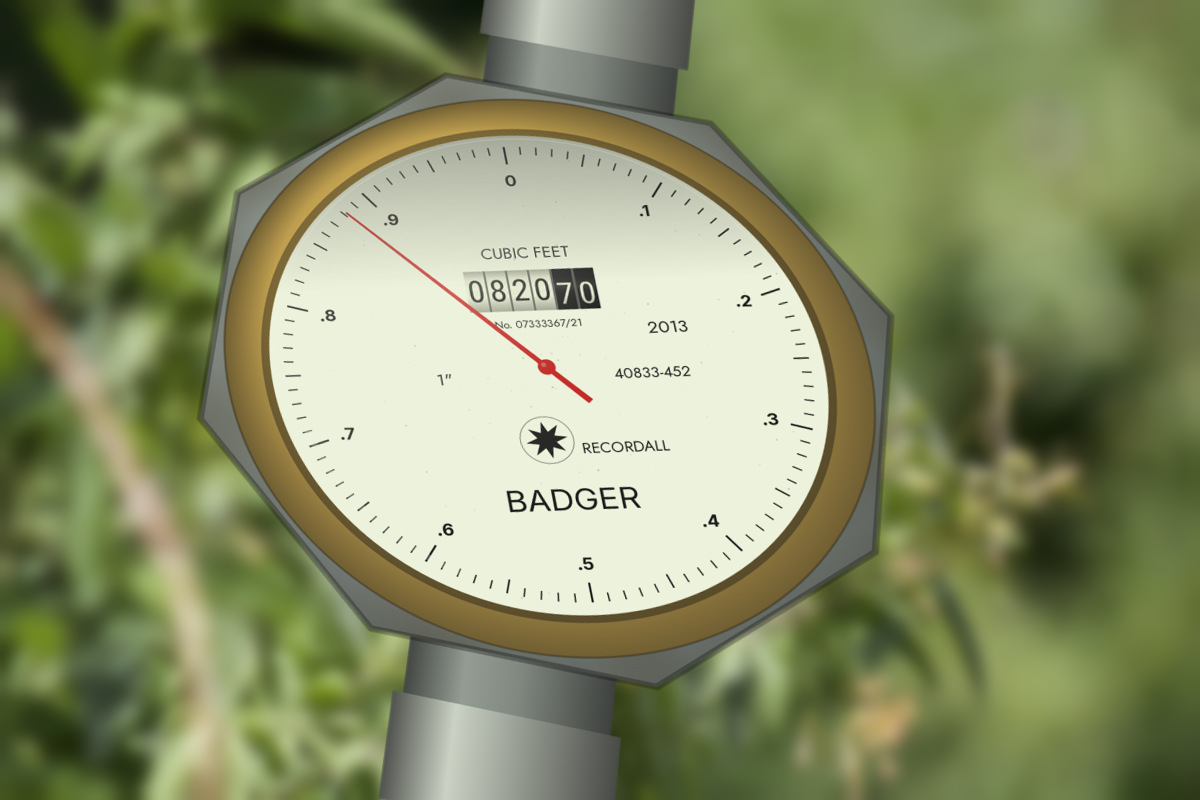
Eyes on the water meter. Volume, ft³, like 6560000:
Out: 82069.88
